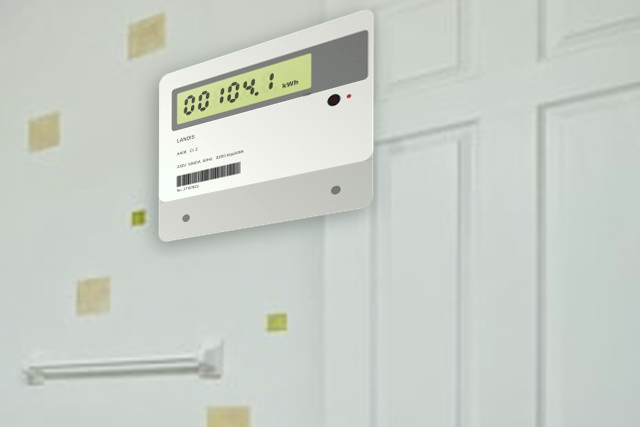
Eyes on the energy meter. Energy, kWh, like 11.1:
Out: 104.1
